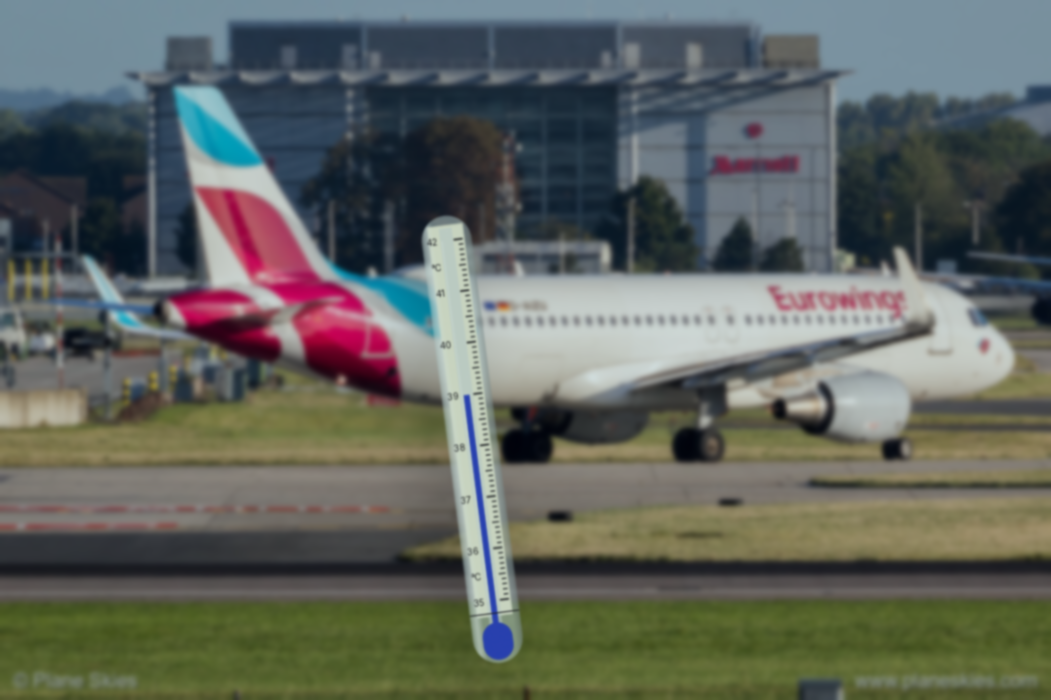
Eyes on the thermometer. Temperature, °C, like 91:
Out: 39
